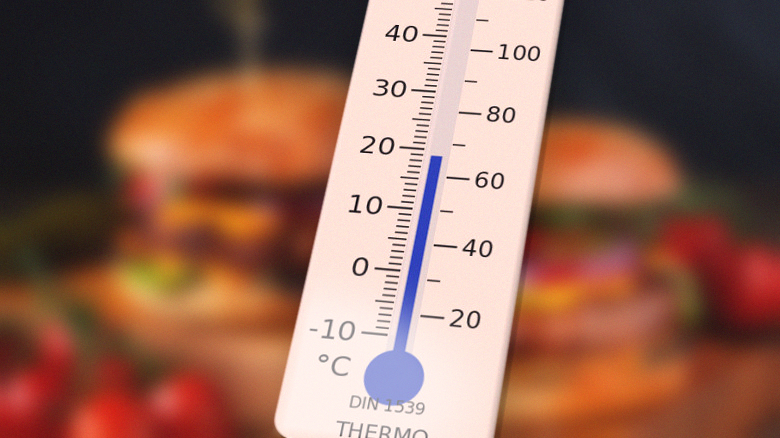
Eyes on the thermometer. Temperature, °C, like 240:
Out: 19
